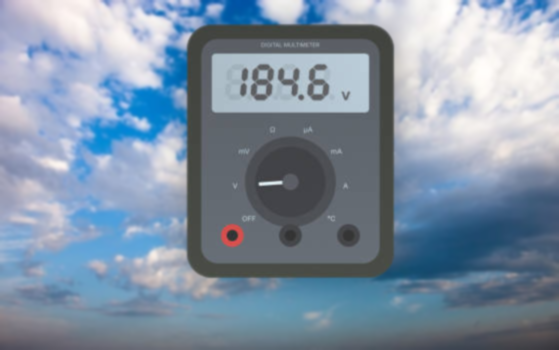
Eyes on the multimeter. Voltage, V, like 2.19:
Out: 184.6
